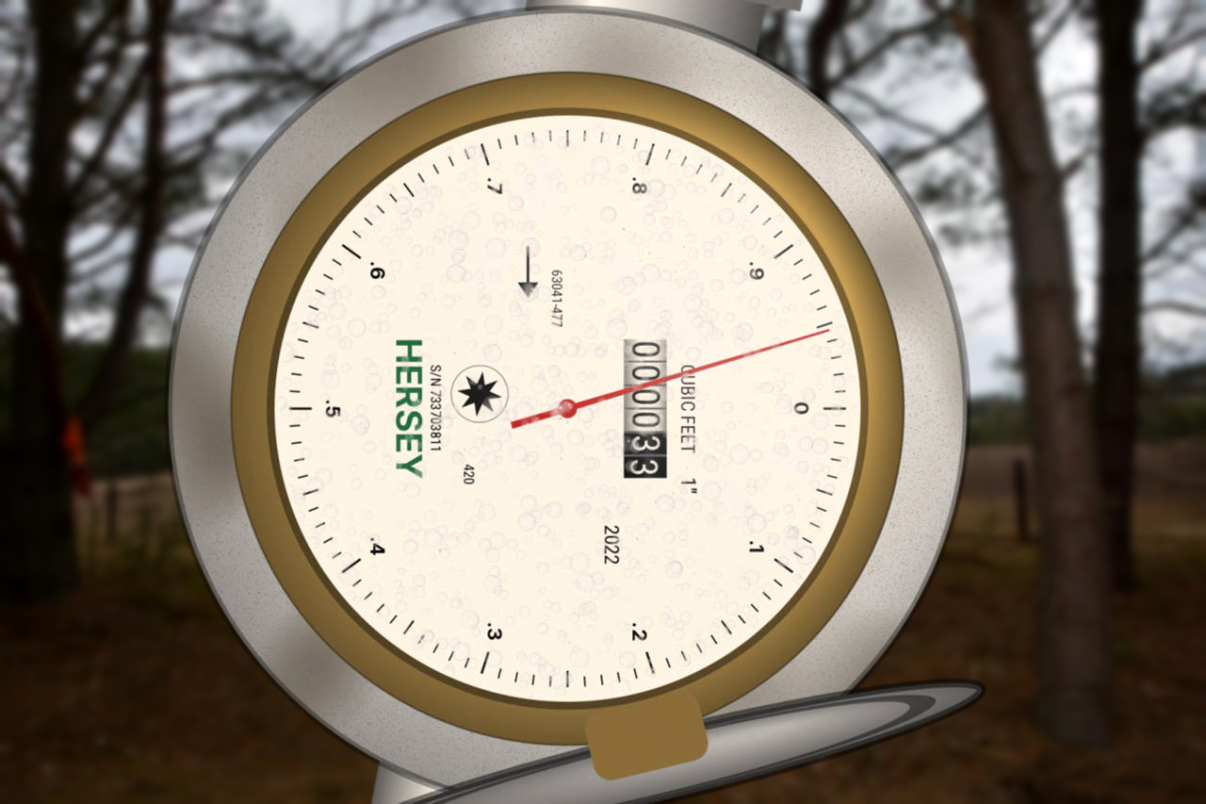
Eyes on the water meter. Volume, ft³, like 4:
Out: 32.95
